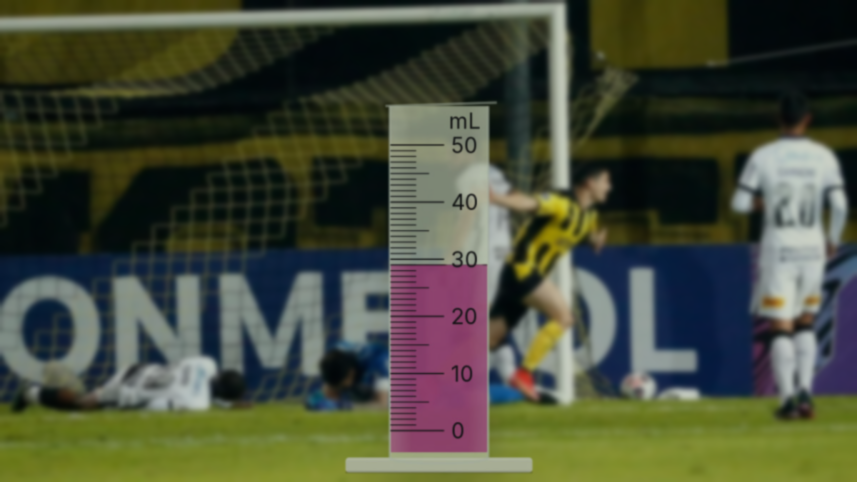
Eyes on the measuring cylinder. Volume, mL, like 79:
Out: 29
